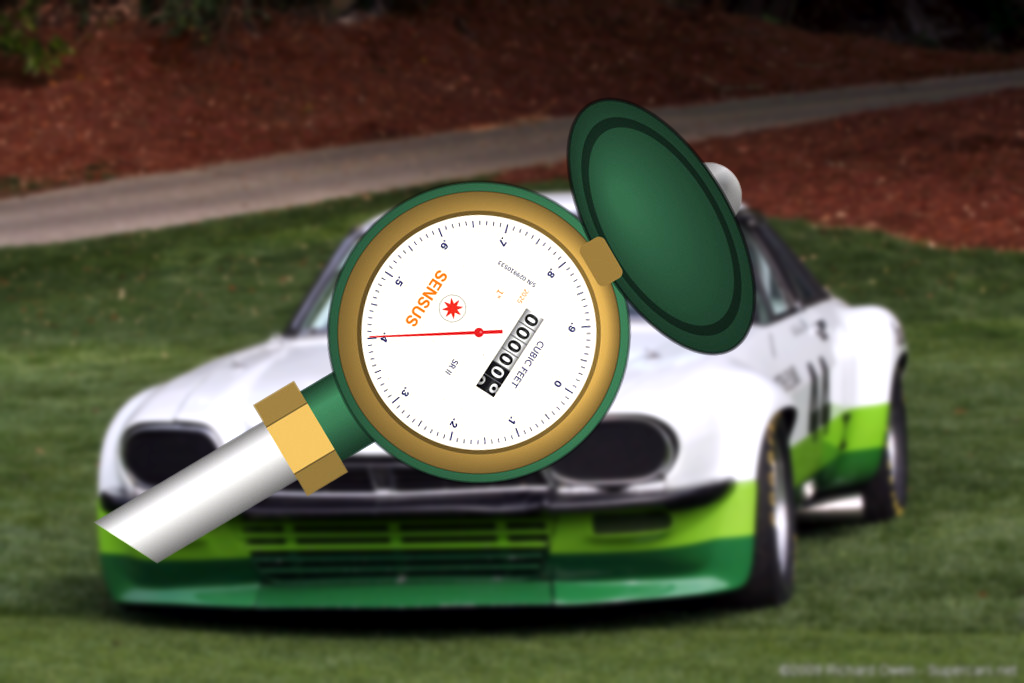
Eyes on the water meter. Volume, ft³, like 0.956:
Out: 8.40
